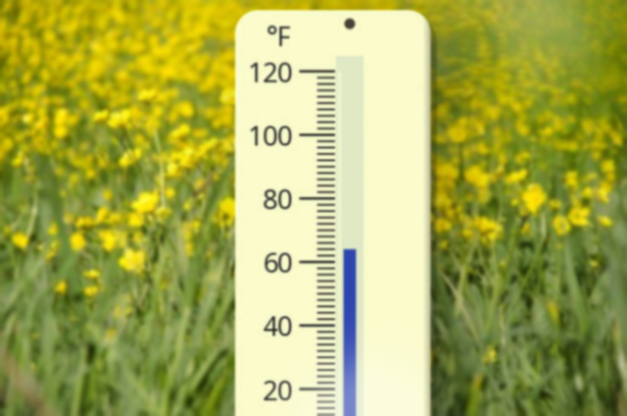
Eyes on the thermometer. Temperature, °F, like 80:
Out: 64
